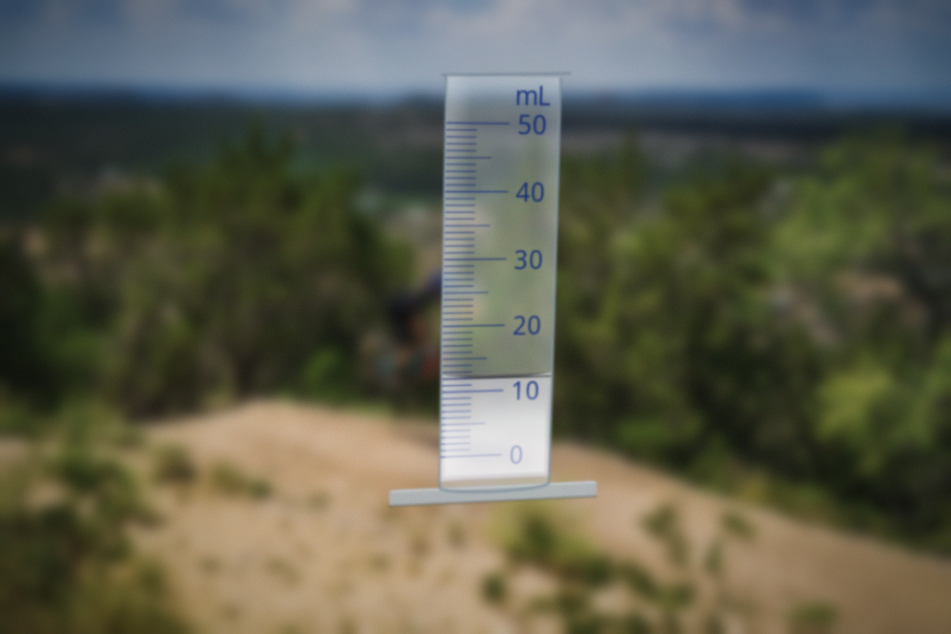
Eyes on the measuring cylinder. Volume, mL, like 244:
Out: 12
